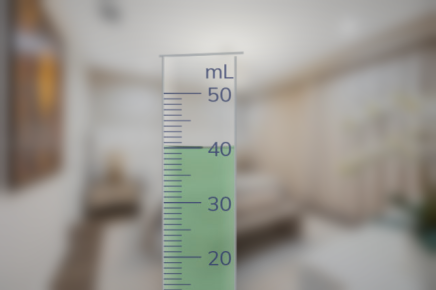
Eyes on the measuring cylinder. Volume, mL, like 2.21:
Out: 40
